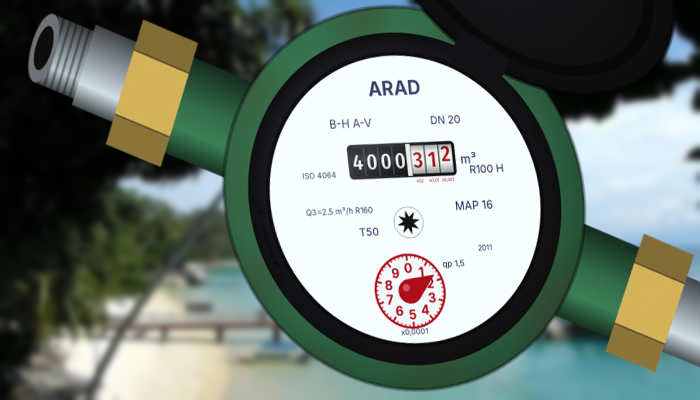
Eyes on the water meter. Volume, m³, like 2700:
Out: 4000.3121
